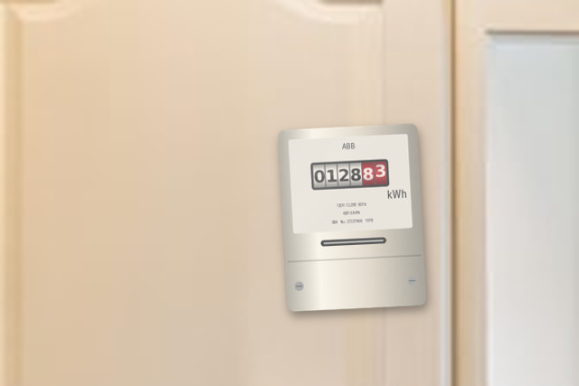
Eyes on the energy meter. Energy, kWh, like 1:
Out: 128.83
